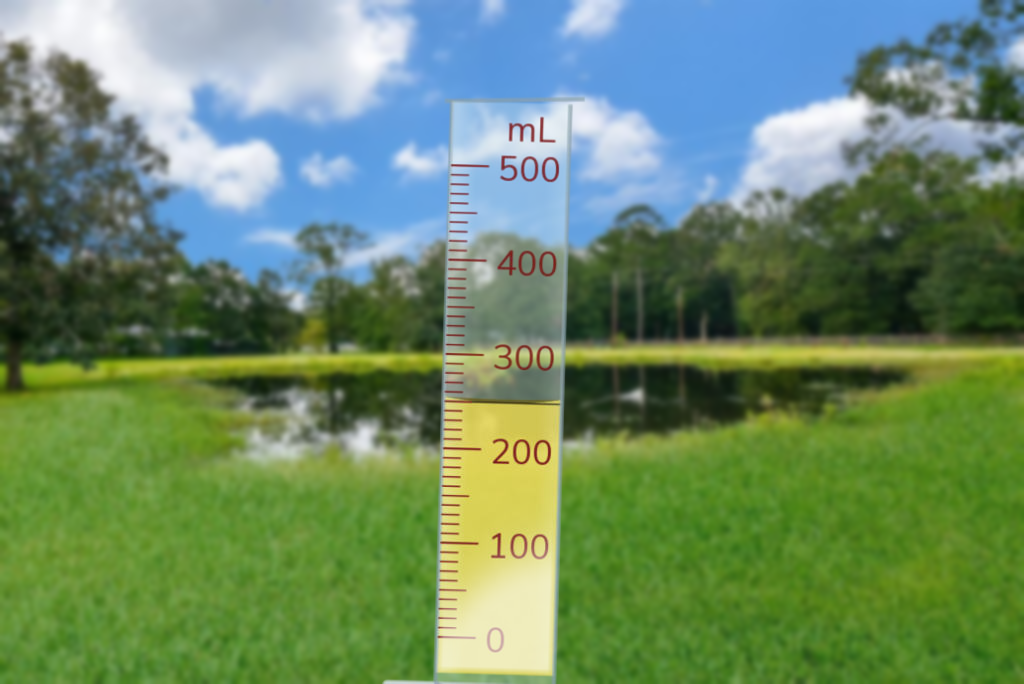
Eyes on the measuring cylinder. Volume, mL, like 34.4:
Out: 250
